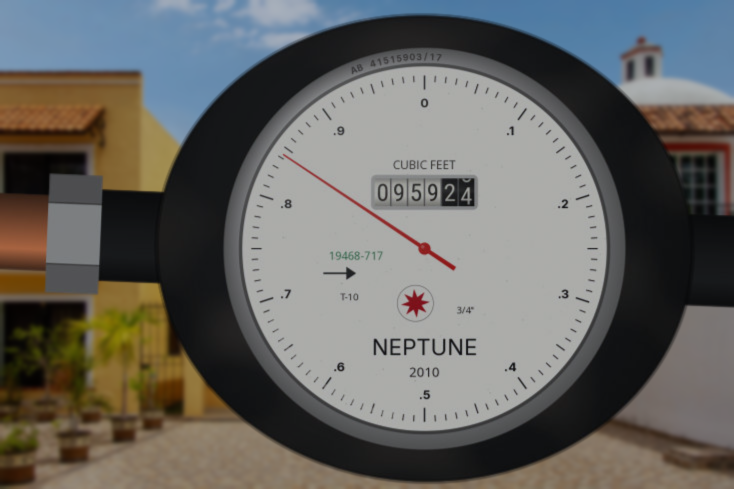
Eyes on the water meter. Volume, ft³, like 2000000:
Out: 95923.84
